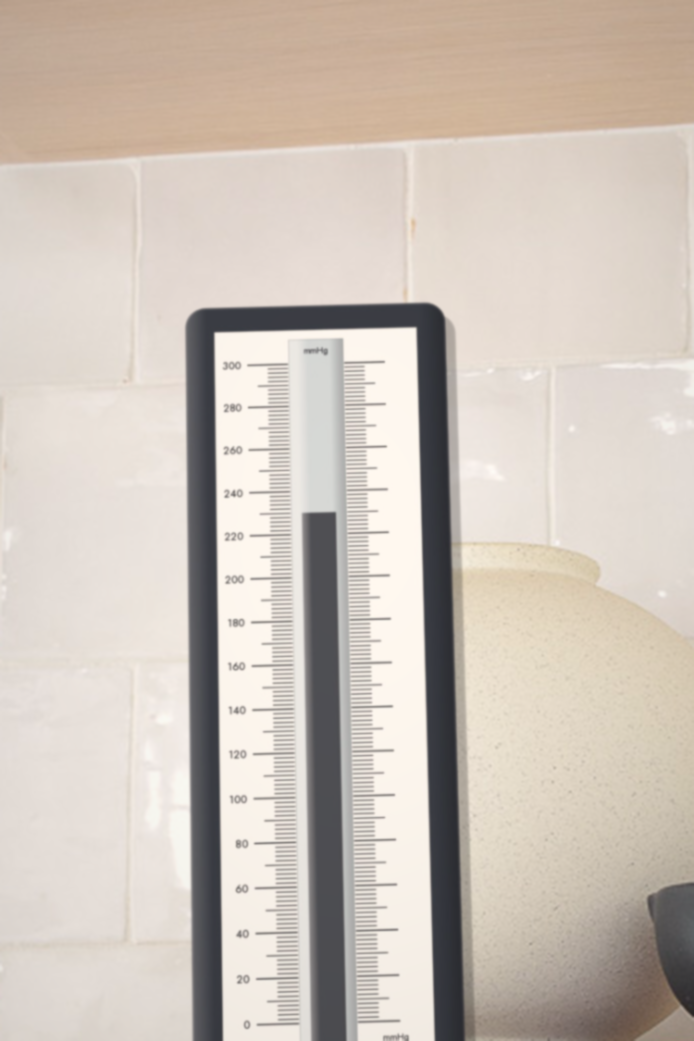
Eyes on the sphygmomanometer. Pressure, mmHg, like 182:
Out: 230
